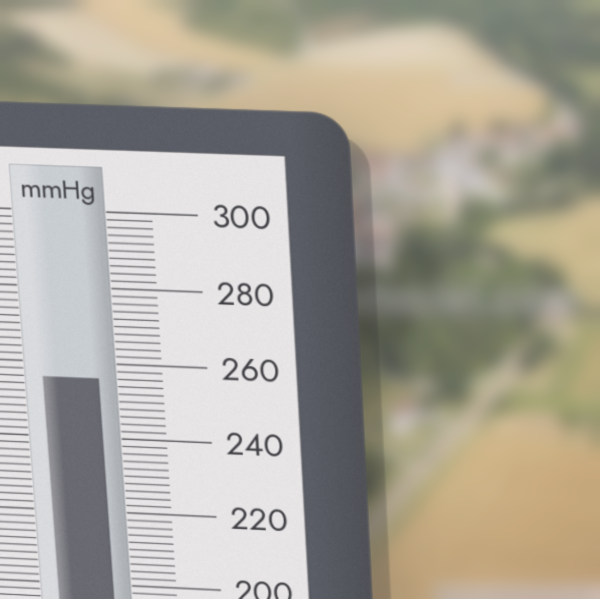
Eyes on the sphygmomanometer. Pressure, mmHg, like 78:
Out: 256
